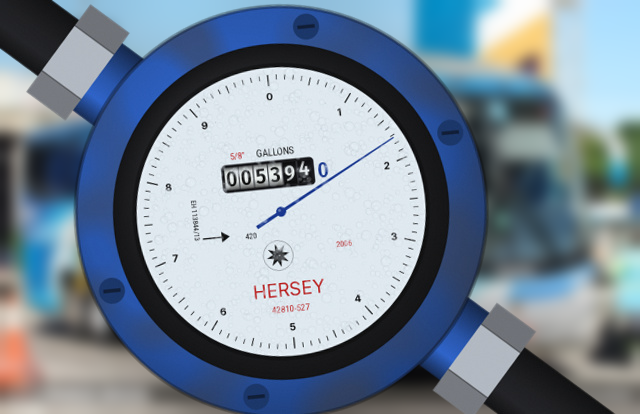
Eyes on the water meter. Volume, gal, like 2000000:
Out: 53941.7
